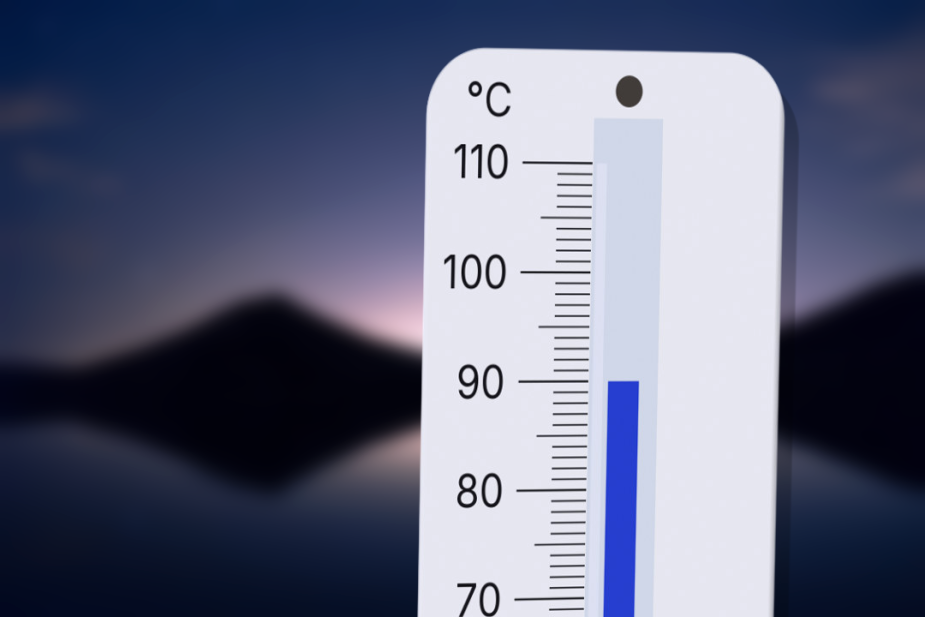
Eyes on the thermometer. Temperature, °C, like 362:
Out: 90
